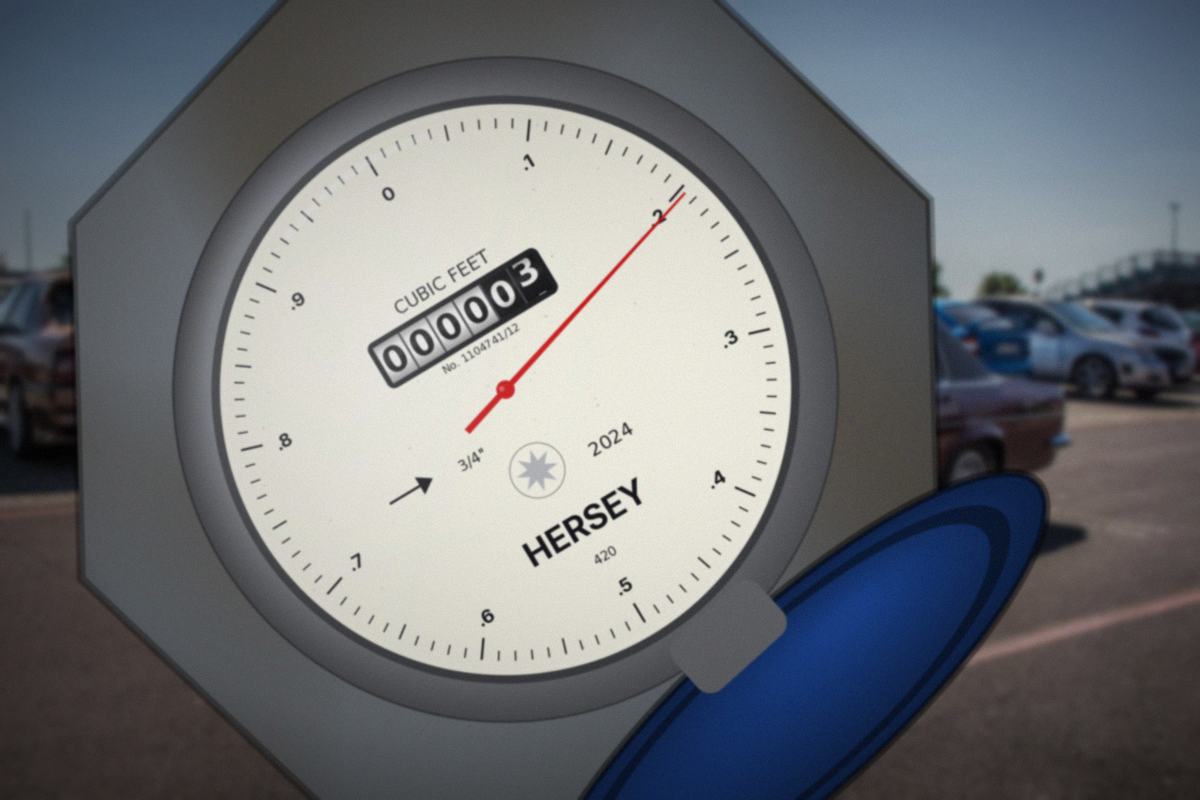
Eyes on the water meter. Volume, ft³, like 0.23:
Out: 3.20
